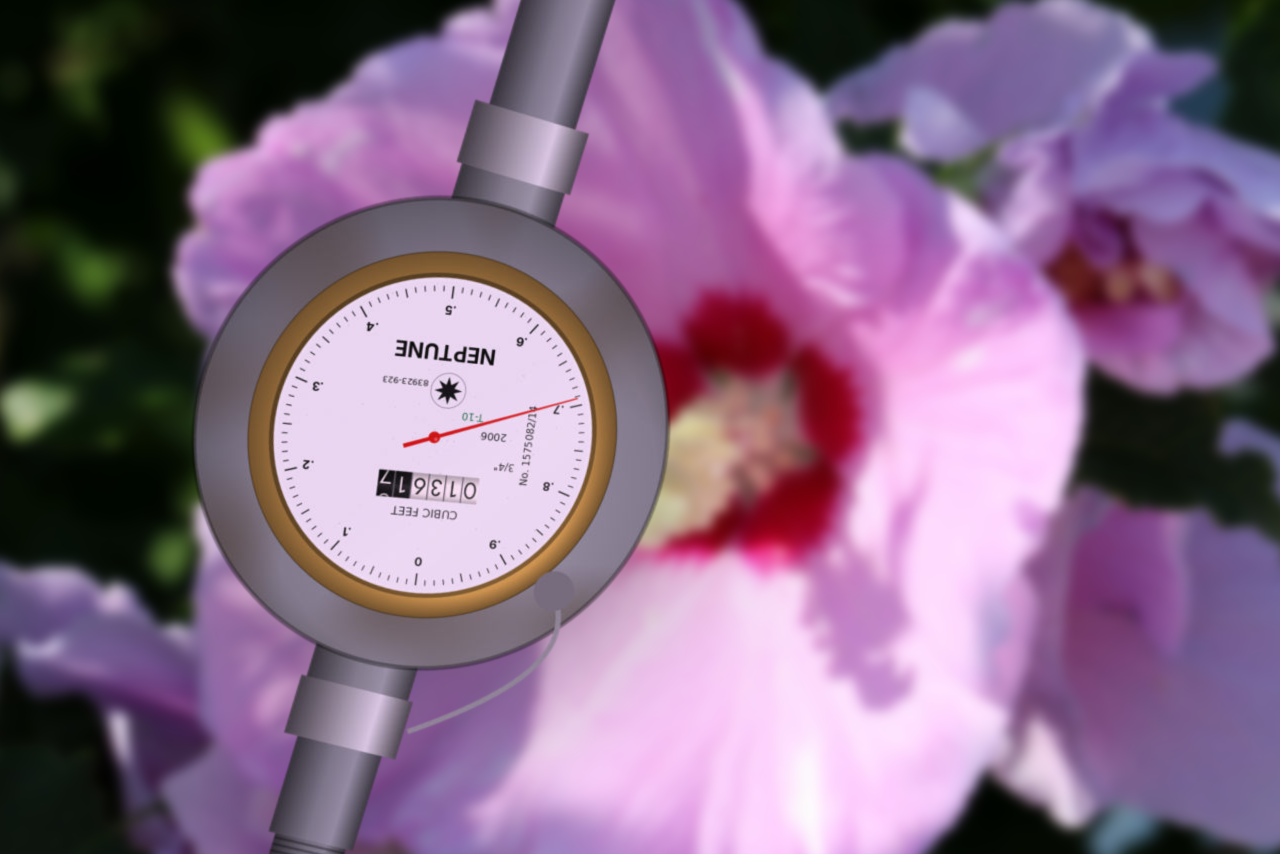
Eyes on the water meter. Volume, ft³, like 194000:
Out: 13616.69
